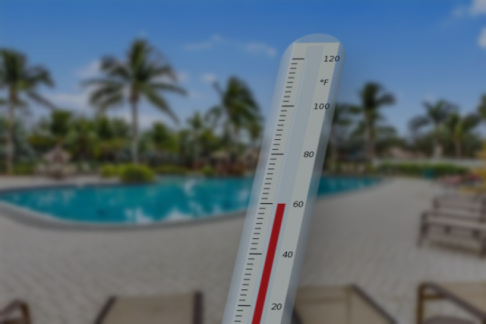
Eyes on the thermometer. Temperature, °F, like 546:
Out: 60
